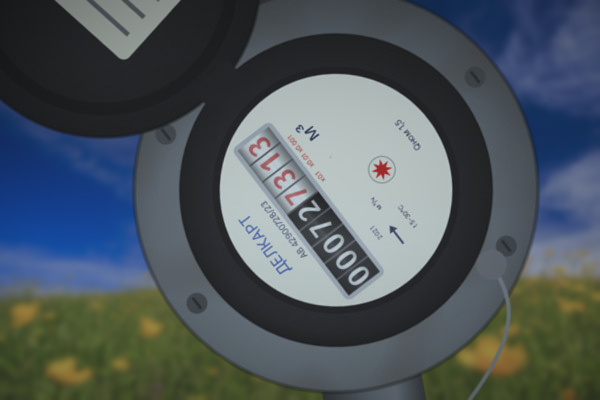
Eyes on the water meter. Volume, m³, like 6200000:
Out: 72.7313
